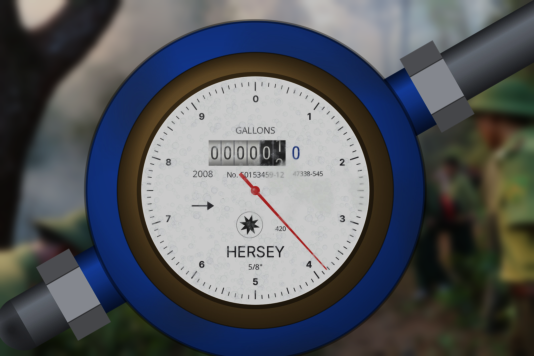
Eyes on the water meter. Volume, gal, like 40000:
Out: 13.8
